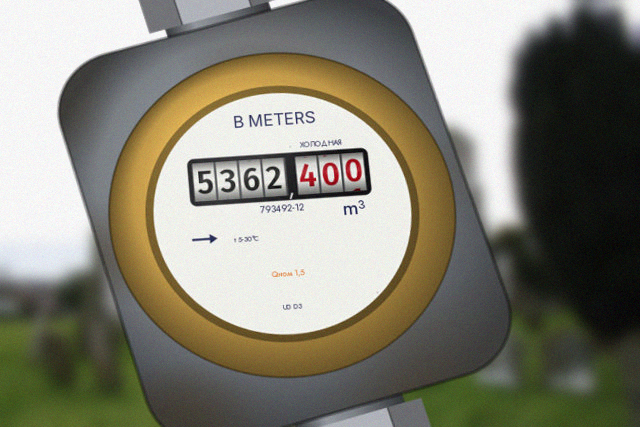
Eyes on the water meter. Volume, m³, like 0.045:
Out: 5362.400
